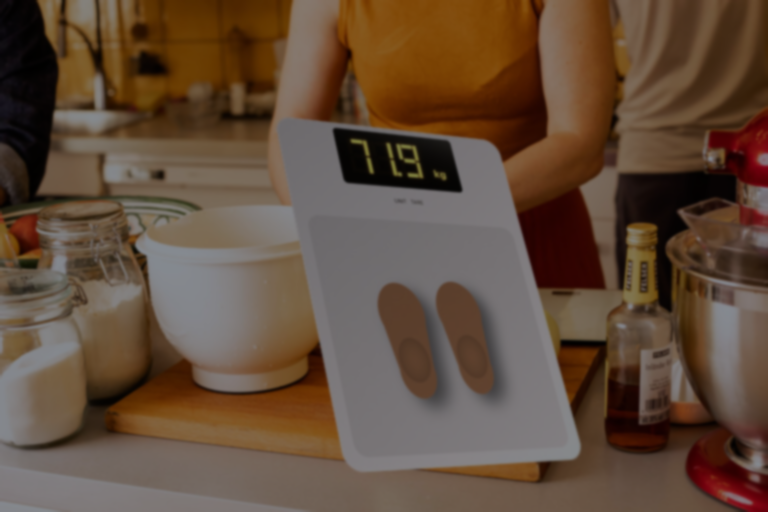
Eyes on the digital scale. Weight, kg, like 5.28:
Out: 71.9
